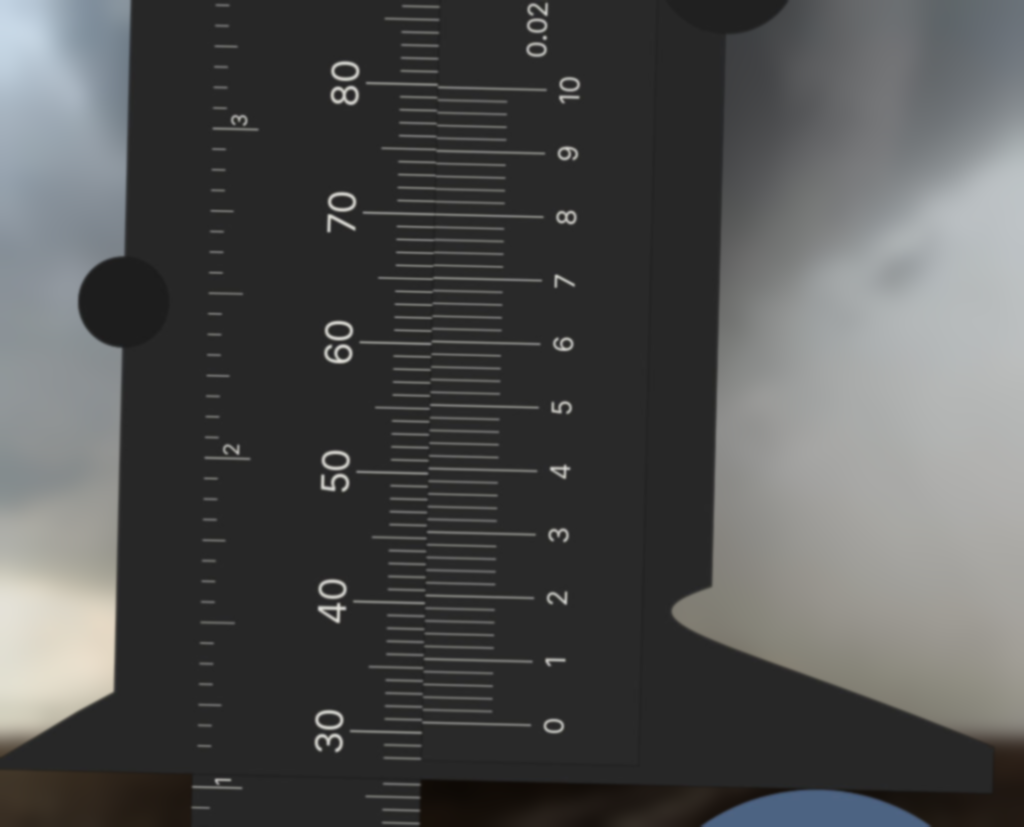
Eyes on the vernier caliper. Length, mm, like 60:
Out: 30.8
